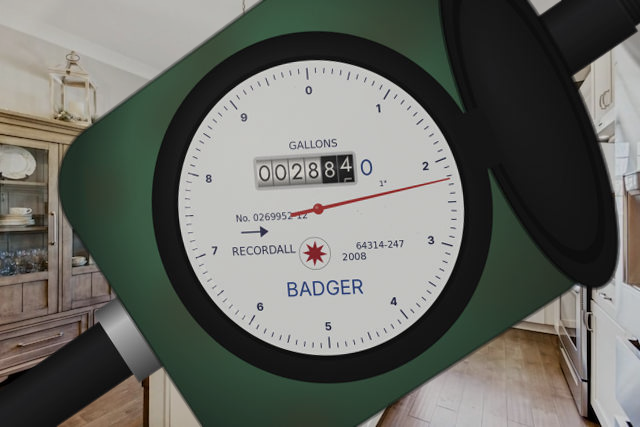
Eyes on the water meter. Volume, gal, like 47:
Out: 28842.2
